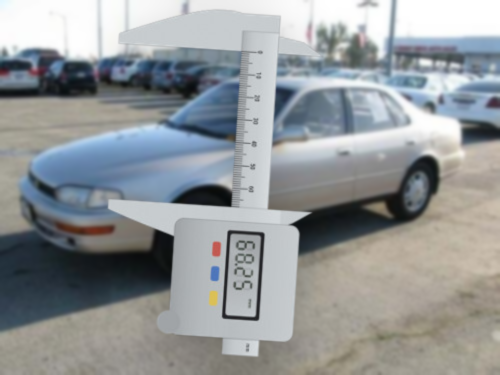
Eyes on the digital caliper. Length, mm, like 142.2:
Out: 68.25
